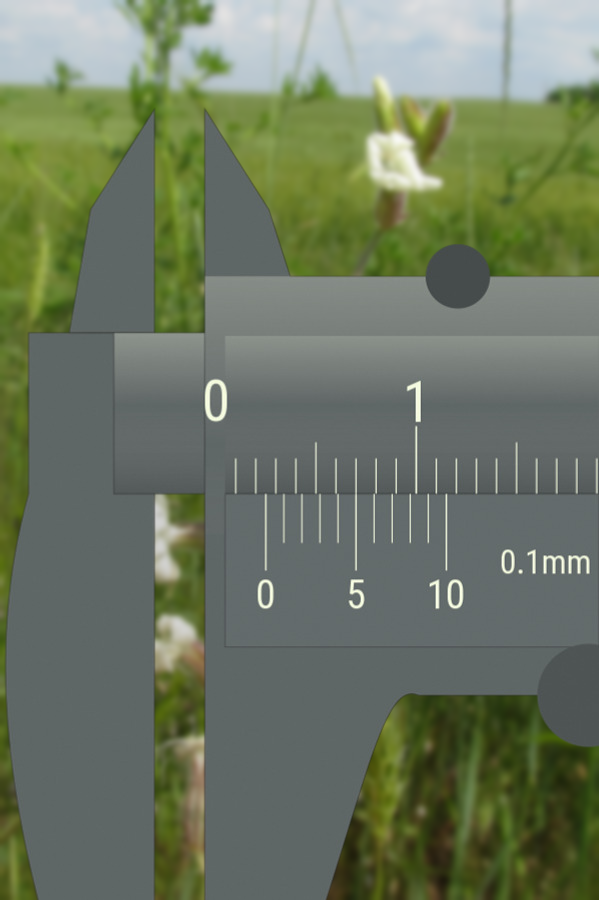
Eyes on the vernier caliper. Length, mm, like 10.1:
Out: 2.5
